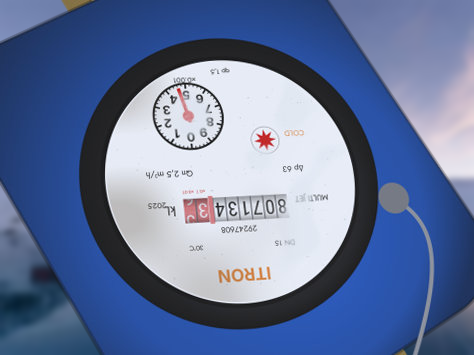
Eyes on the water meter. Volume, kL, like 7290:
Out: 807134.354
